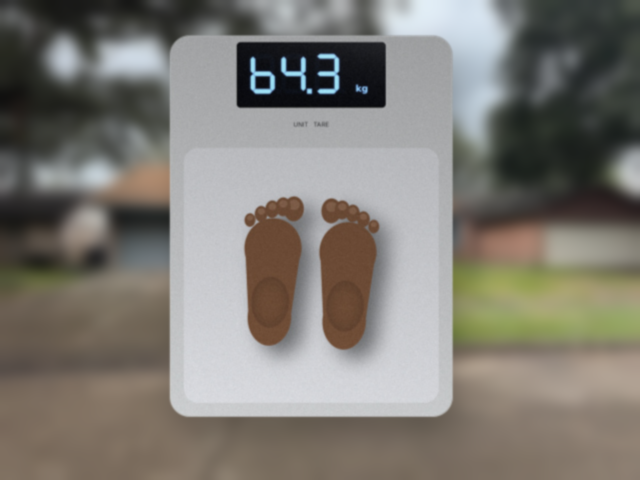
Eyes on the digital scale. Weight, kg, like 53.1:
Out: 64.3
